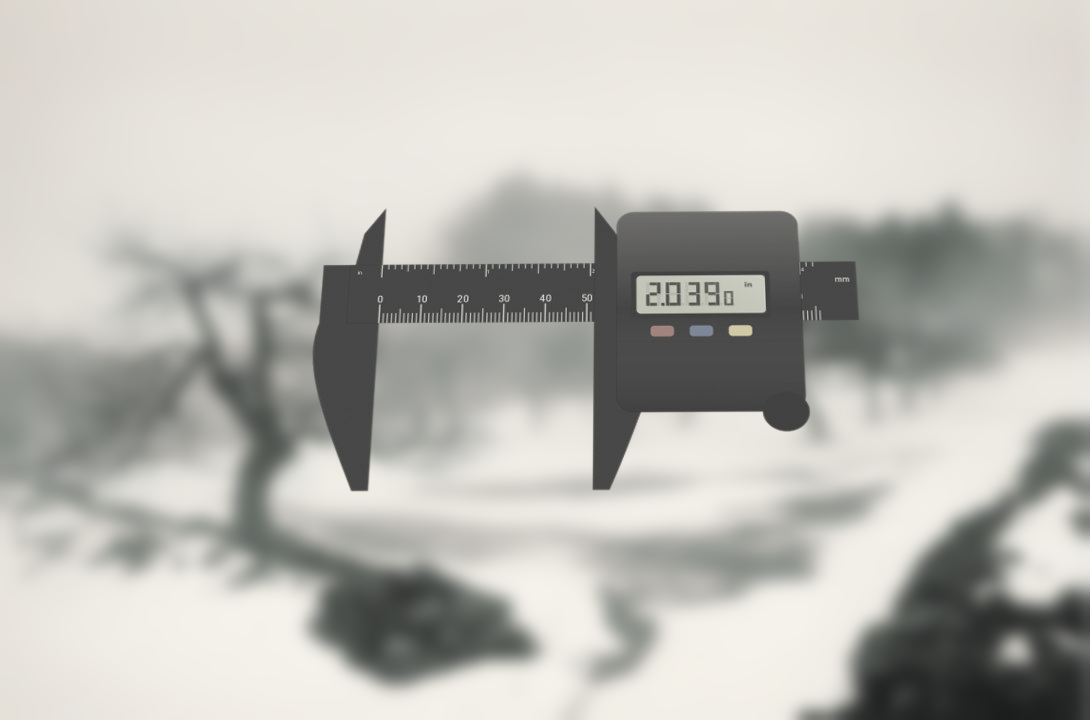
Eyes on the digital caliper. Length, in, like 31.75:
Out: 2.0390
